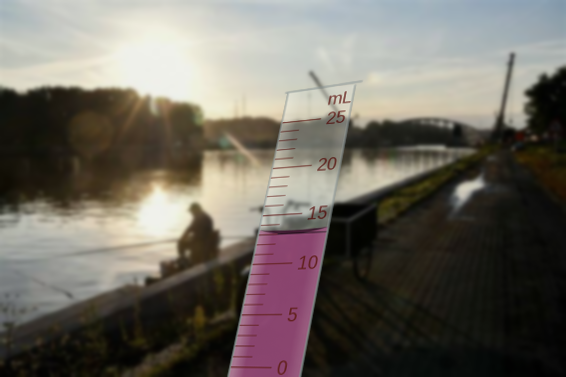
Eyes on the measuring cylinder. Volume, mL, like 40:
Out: 13
